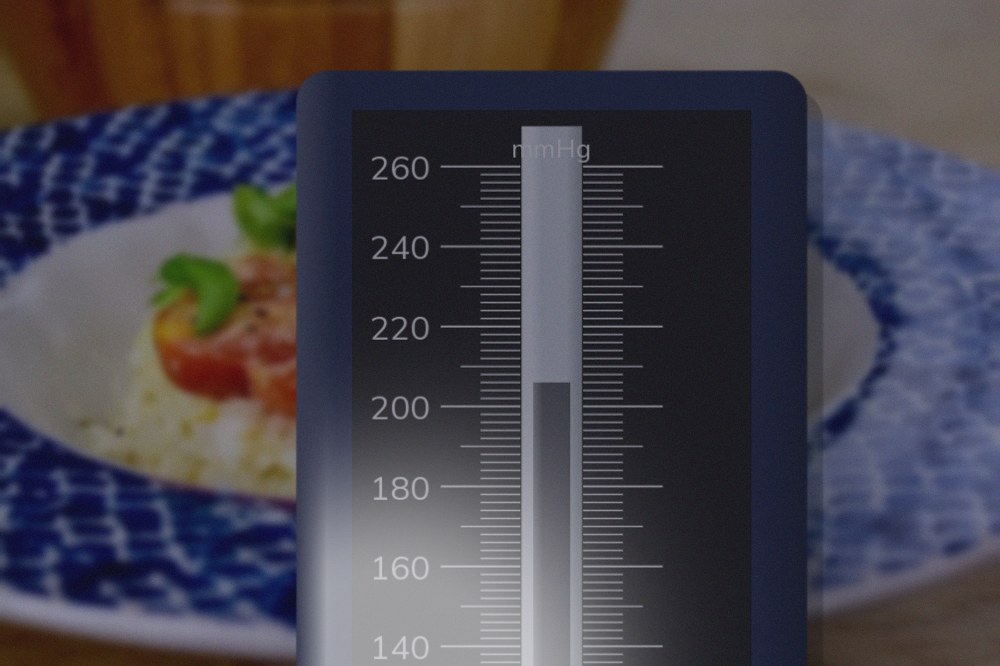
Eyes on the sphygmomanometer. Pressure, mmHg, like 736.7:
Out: 206
